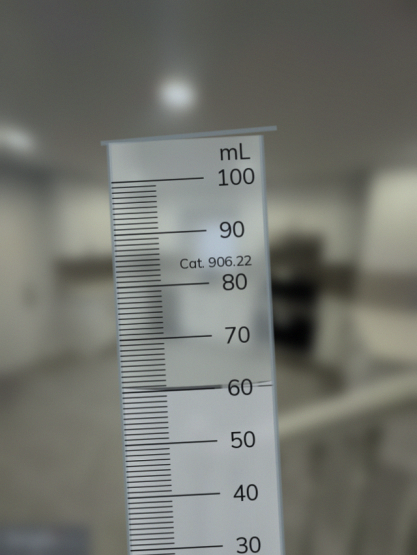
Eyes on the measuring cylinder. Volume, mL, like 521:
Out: 60
